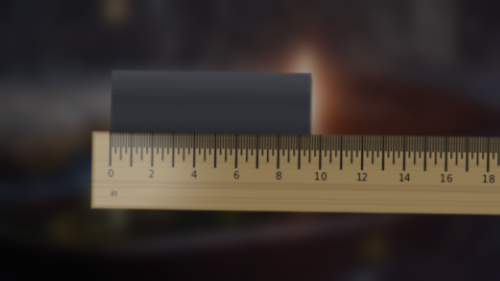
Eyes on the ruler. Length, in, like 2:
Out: 9.5
